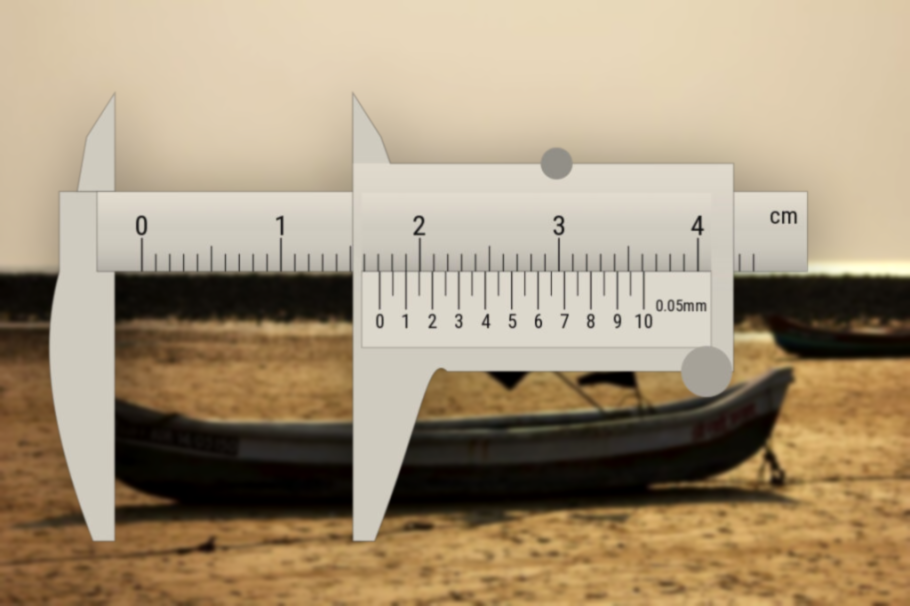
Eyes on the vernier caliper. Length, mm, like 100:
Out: 17.1
